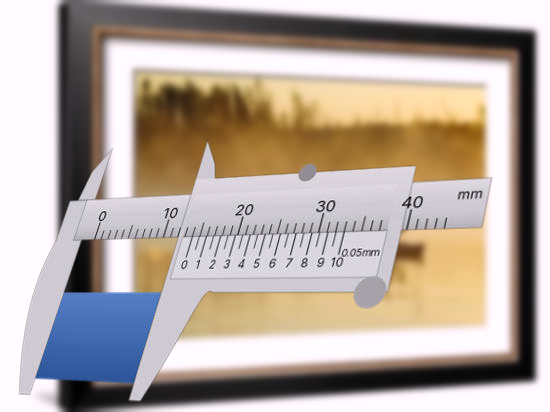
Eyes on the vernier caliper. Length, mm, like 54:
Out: 14.0
